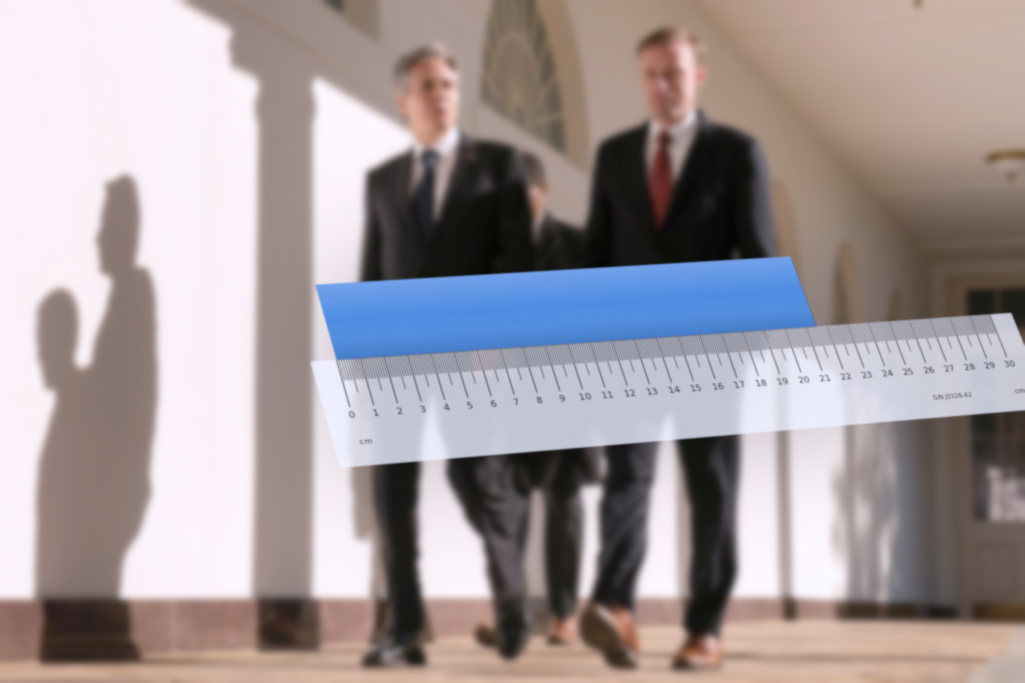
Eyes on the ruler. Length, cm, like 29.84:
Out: 21.5
